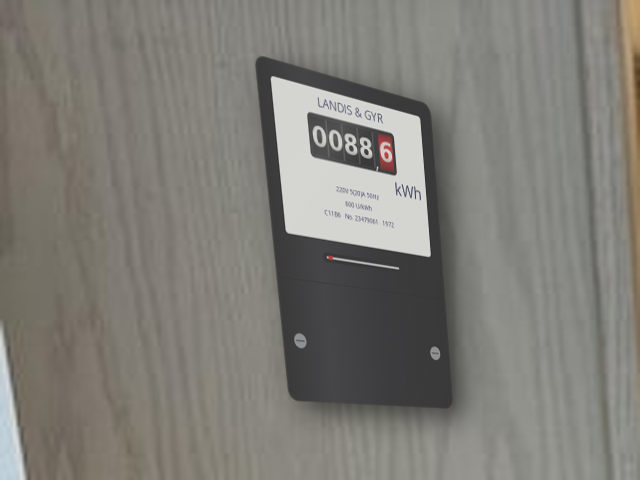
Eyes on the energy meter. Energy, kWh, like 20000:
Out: 88.6
